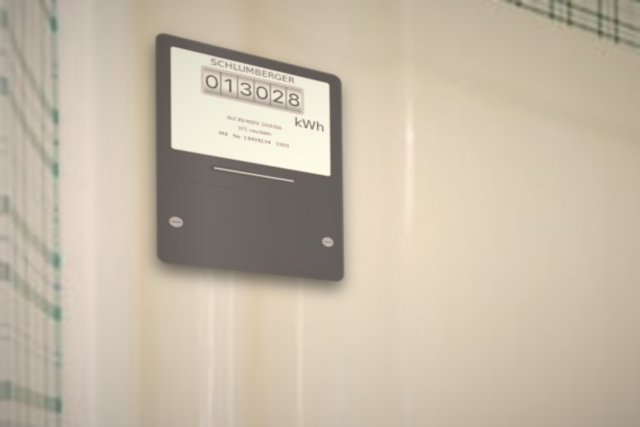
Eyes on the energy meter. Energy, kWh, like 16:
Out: 13028
